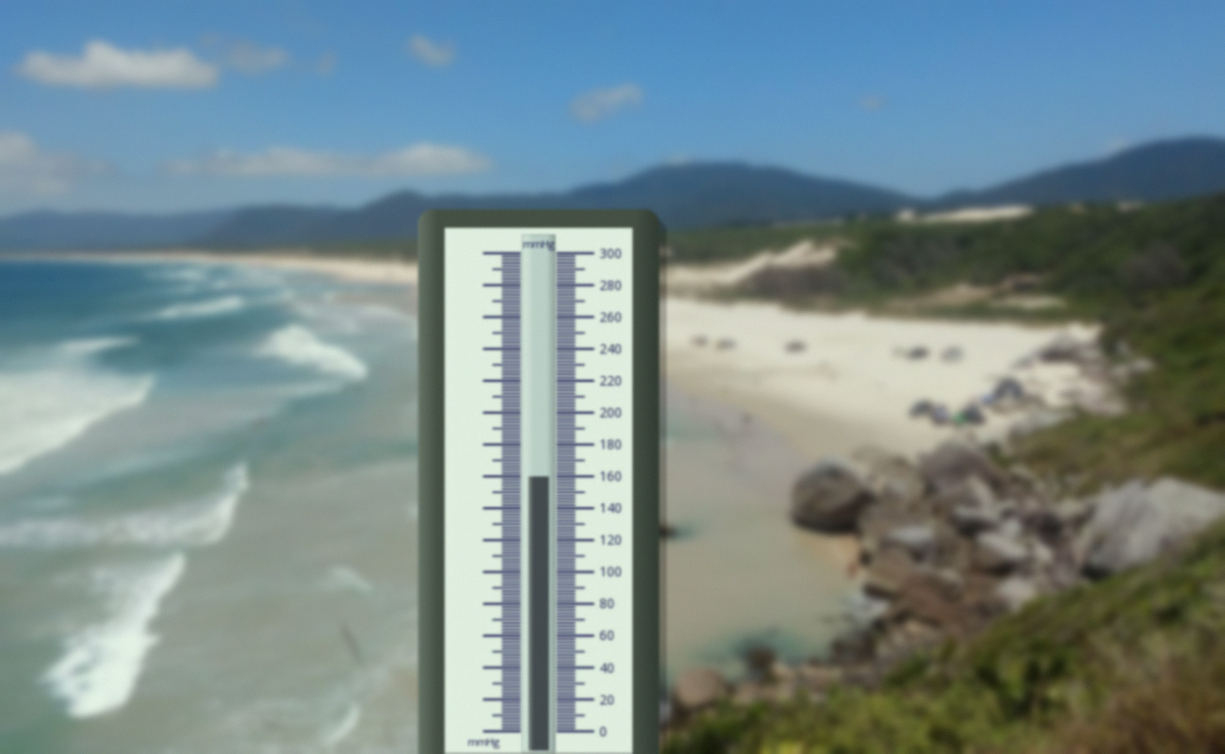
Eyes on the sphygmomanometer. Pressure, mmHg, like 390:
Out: 160
